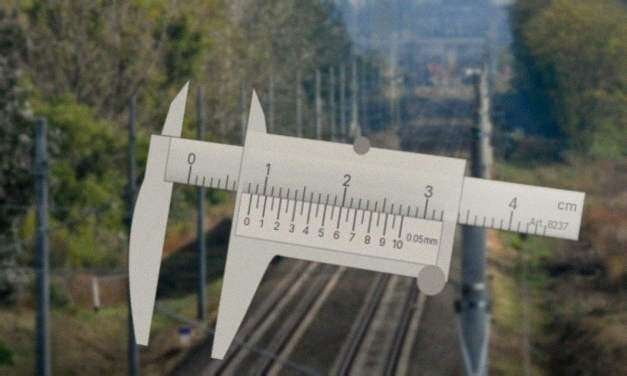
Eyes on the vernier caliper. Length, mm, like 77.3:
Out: 8.4
